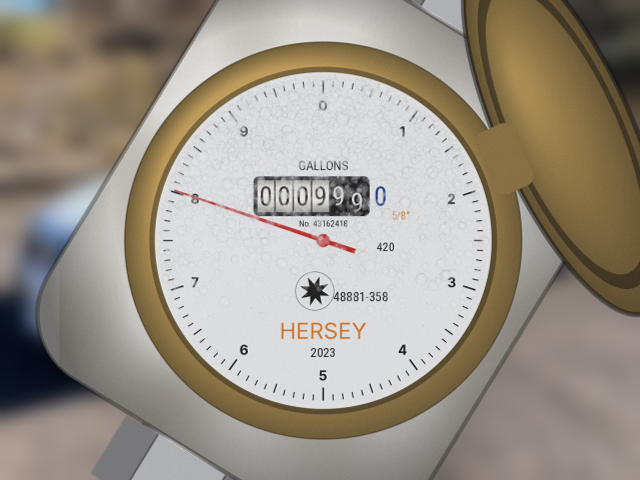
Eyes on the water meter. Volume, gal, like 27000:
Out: 9988.0
